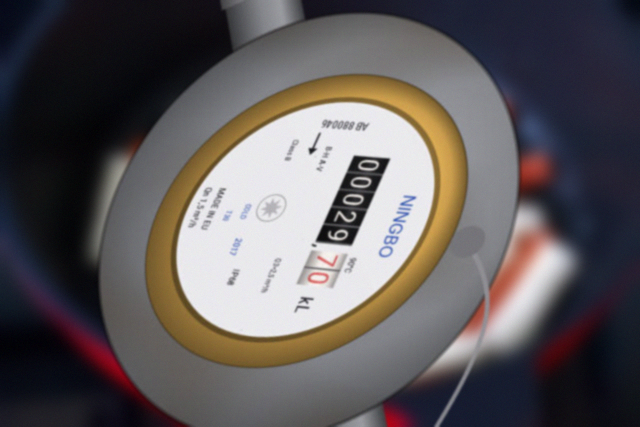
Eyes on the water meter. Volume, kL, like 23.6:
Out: 29.70
